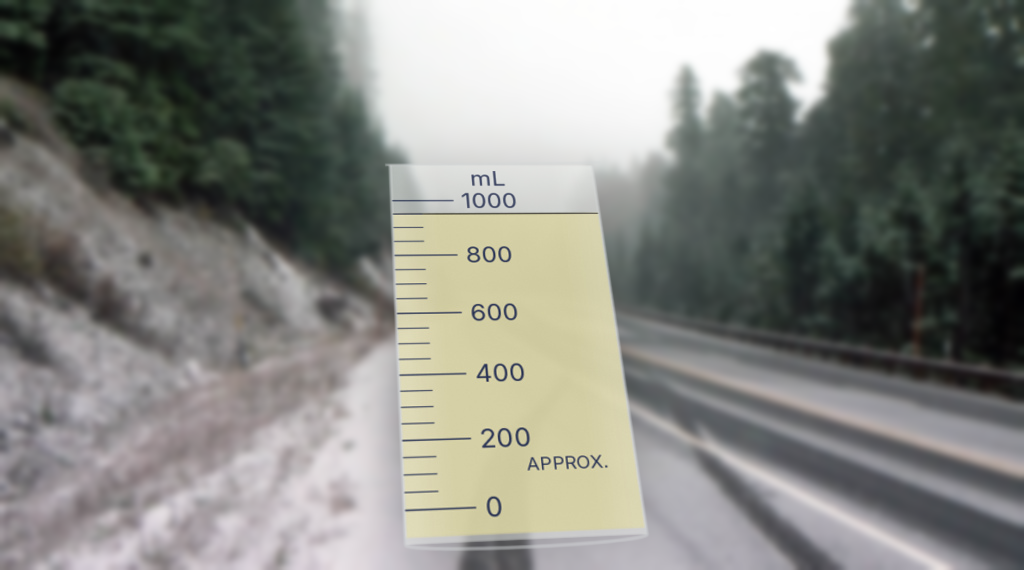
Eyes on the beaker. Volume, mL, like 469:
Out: 950
